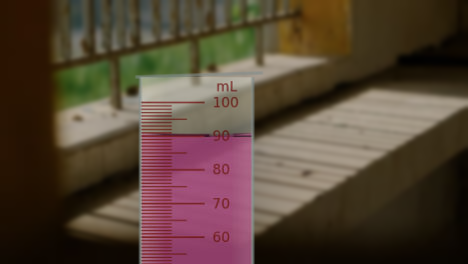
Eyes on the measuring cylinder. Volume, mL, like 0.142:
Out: 90
